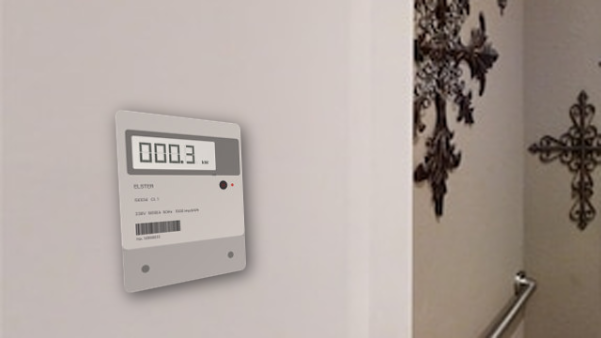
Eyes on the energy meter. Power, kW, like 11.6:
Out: 0.3
